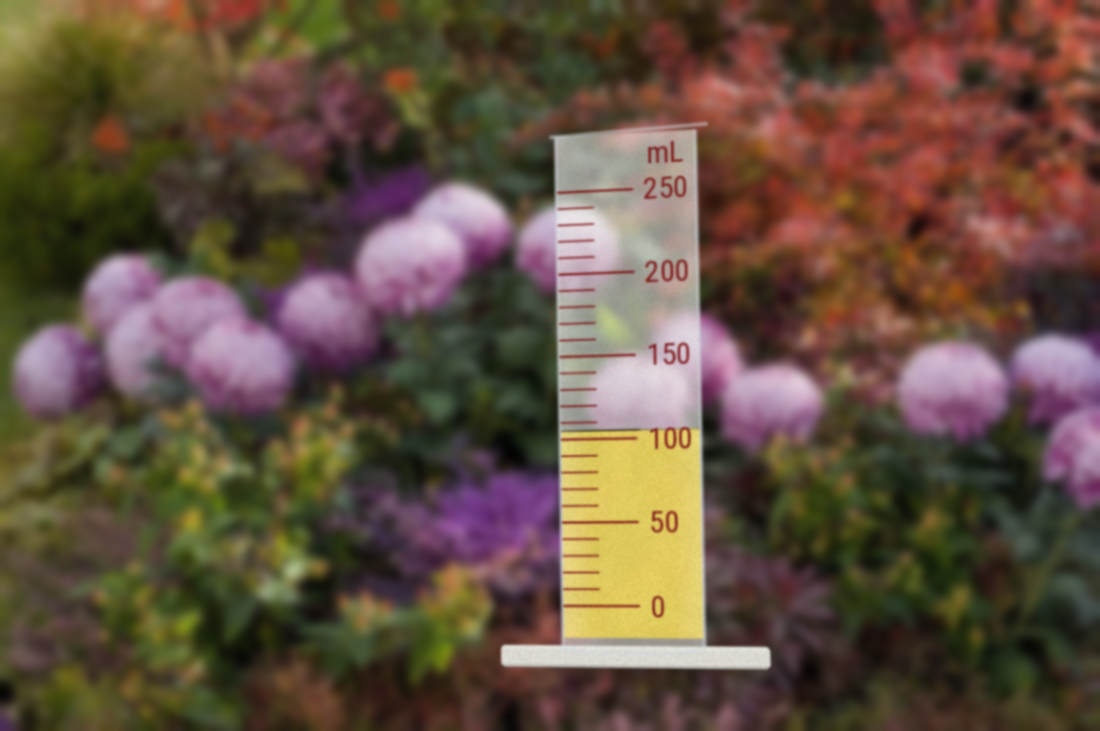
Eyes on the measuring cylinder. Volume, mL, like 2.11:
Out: 105
